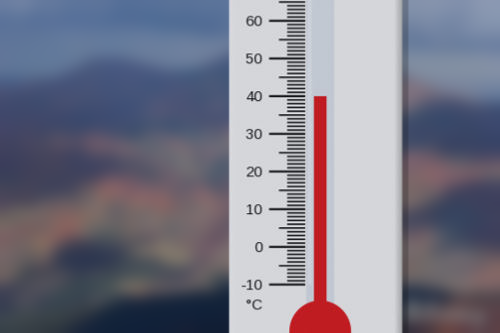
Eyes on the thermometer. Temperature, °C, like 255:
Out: 40
